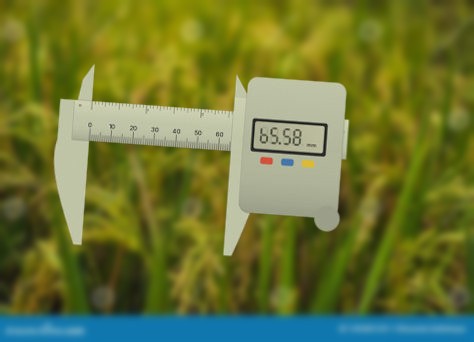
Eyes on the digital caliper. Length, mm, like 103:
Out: 65.58
